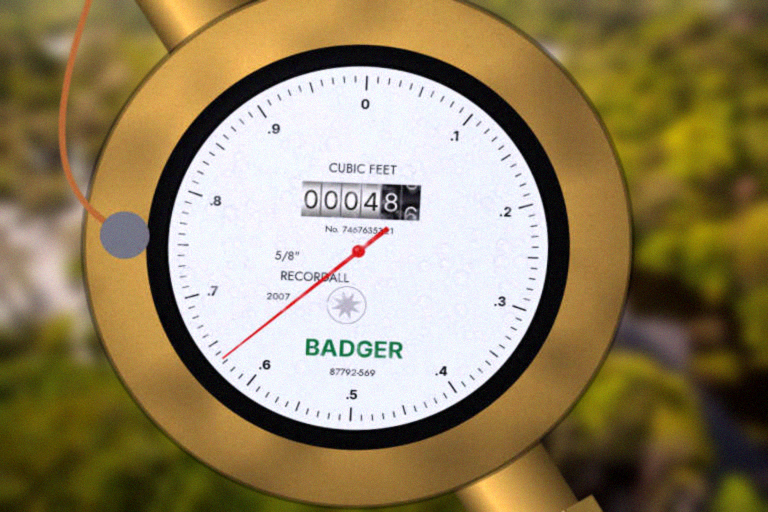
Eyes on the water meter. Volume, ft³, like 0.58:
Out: 485.63
